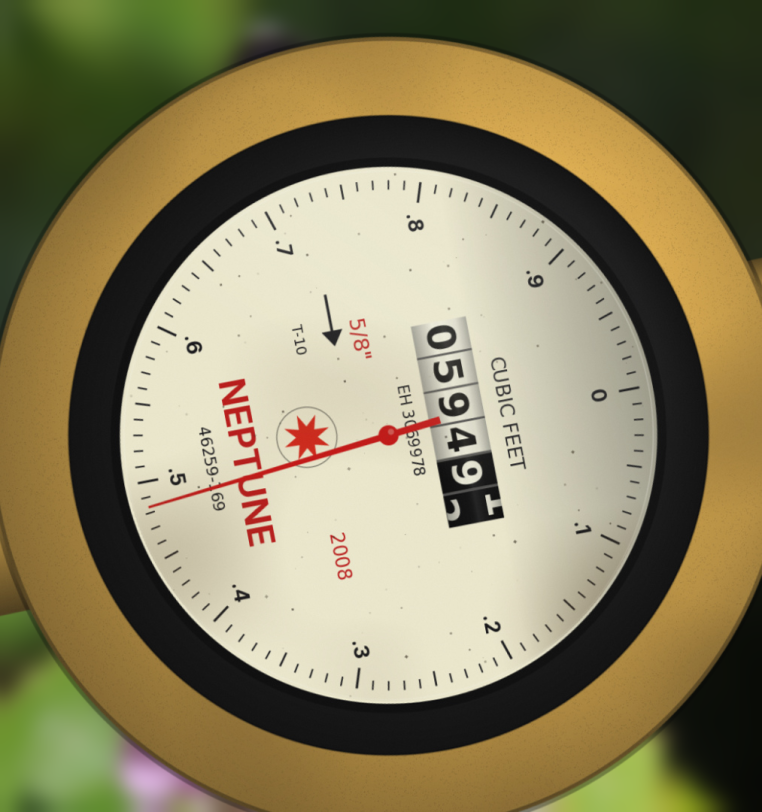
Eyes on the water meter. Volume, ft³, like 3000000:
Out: 59491.48
